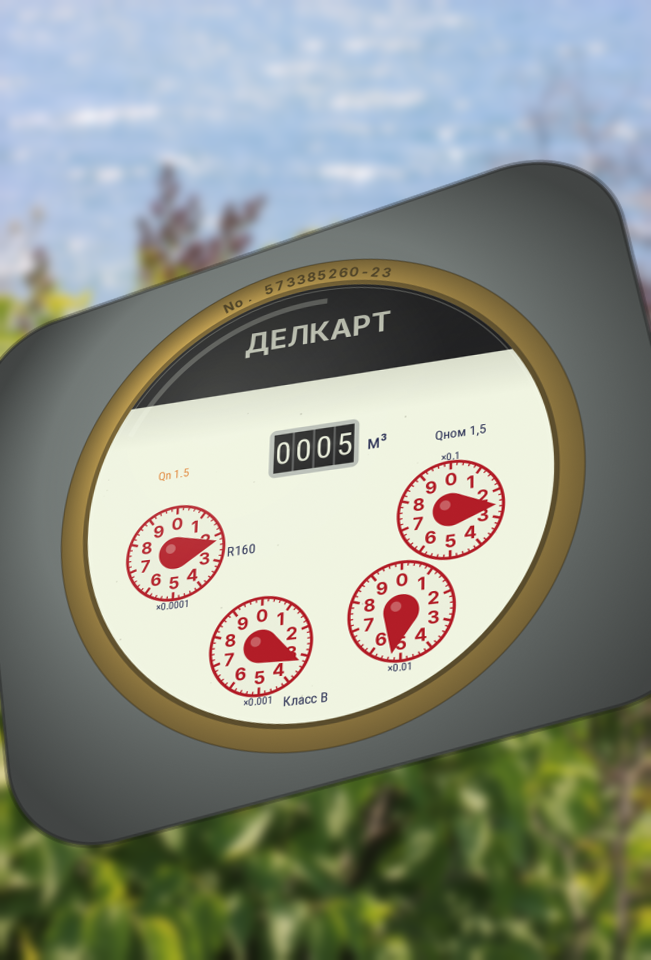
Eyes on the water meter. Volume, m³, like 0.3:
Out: 5.2532
